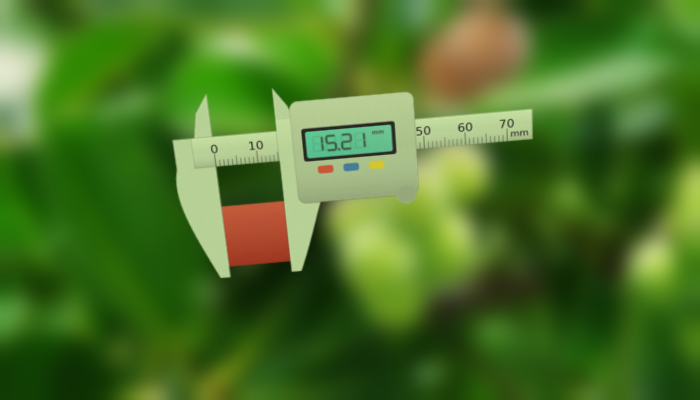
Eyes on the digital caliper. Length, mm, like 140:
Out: 15.21
